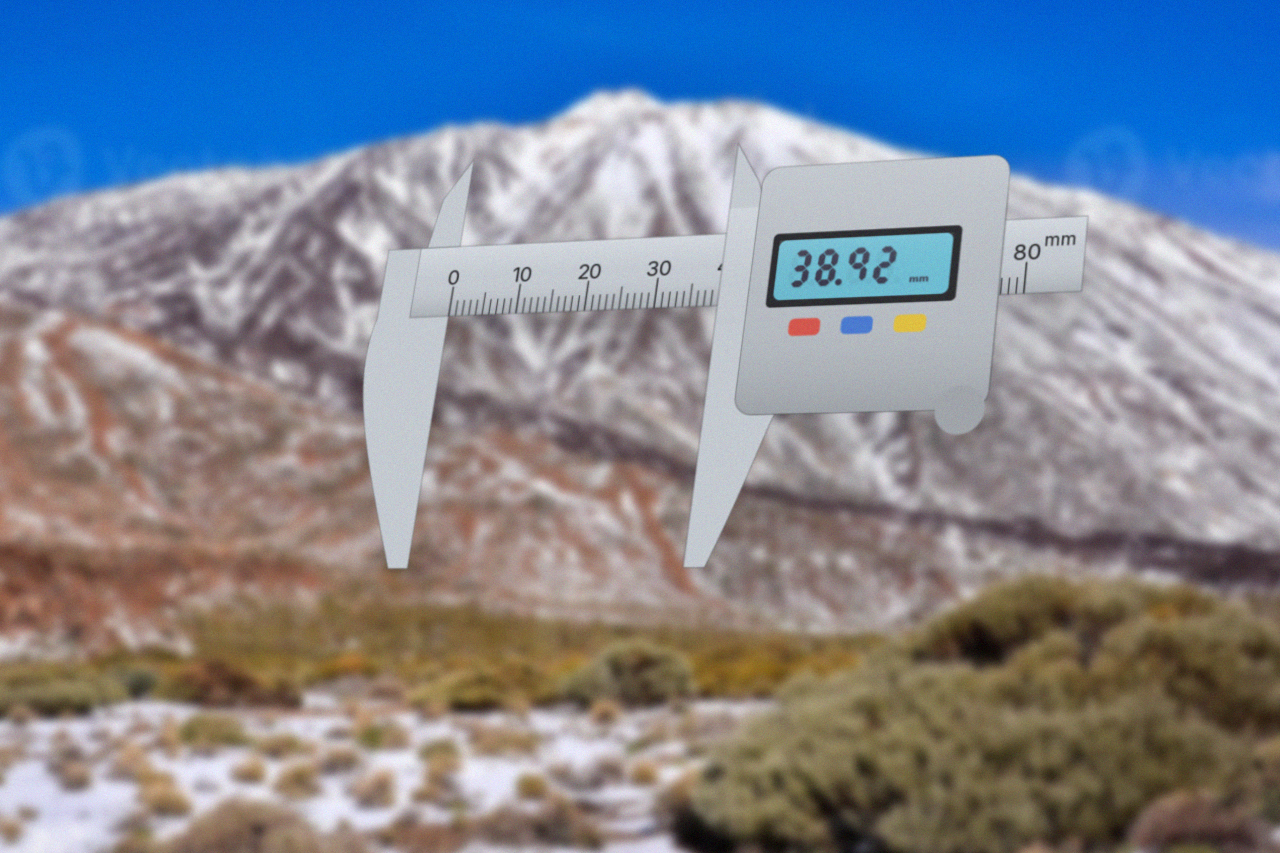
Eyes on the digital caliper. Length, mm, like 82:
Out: 38.92
